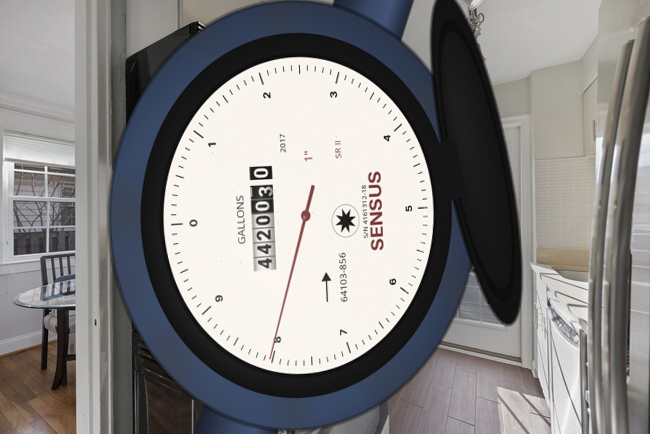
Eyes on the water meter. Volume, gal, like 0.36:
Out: 4420028.0
